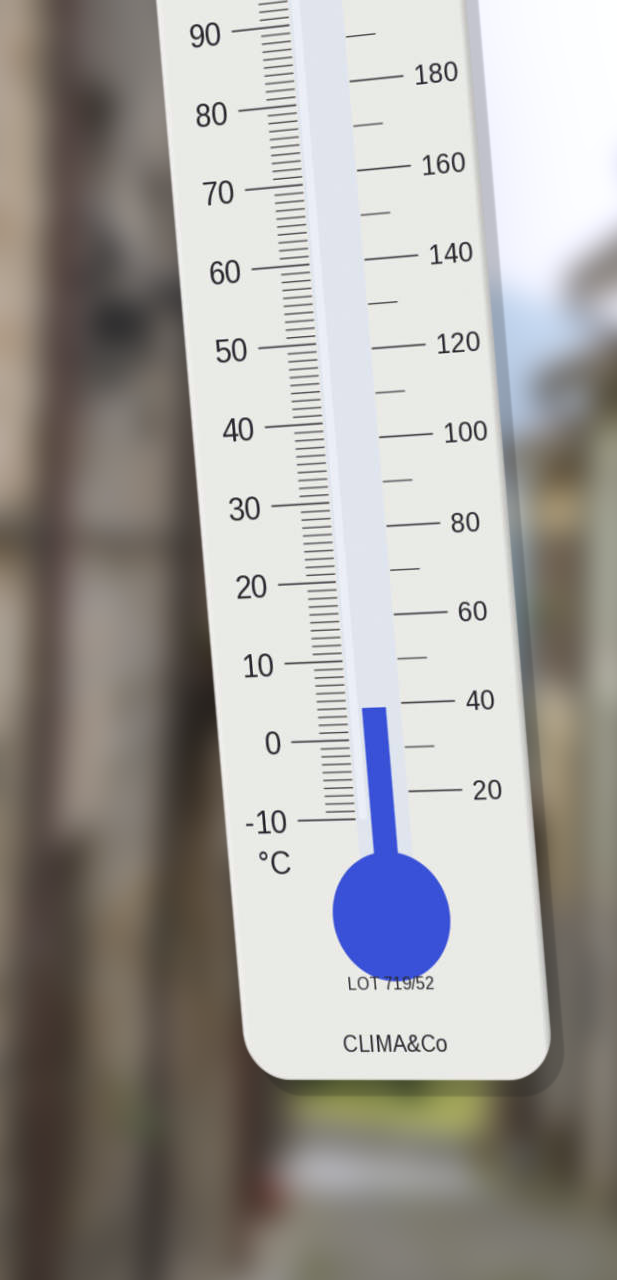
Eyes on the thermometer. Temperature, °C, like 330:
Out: 4
